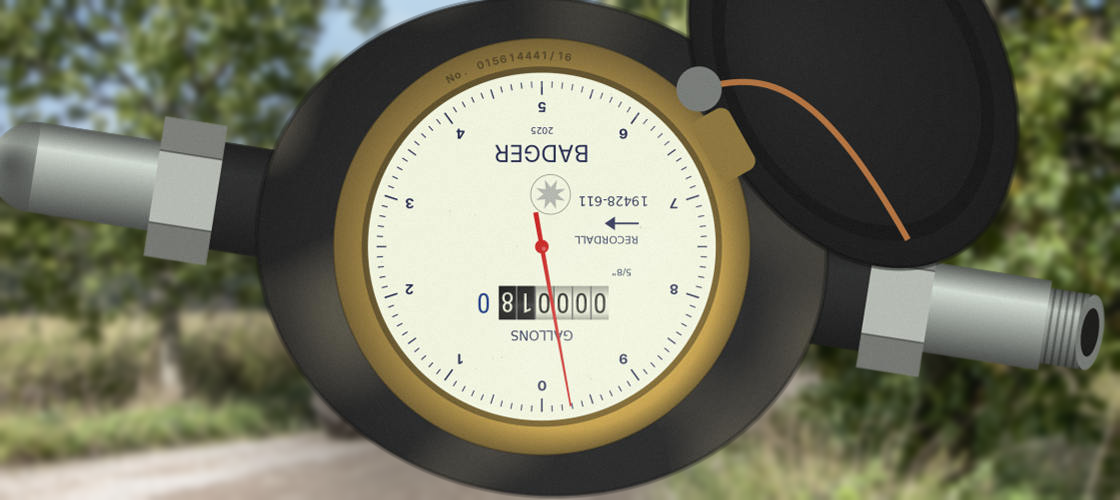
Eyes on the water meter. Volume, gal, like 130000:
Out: 179.7
